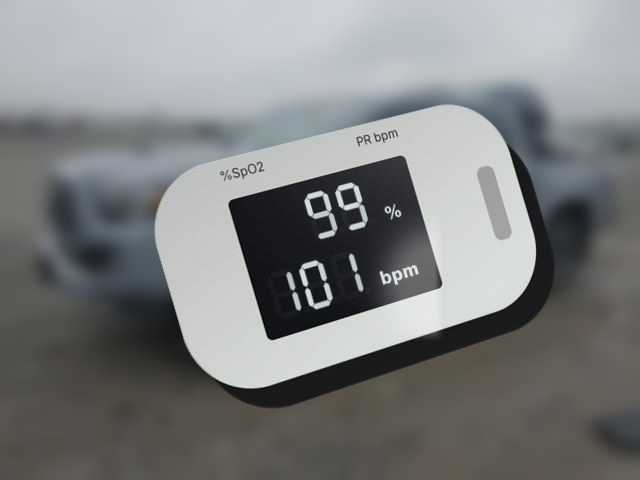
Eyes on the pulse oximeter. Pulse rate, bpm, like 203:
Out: 101
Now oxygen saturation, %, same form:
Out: 99
